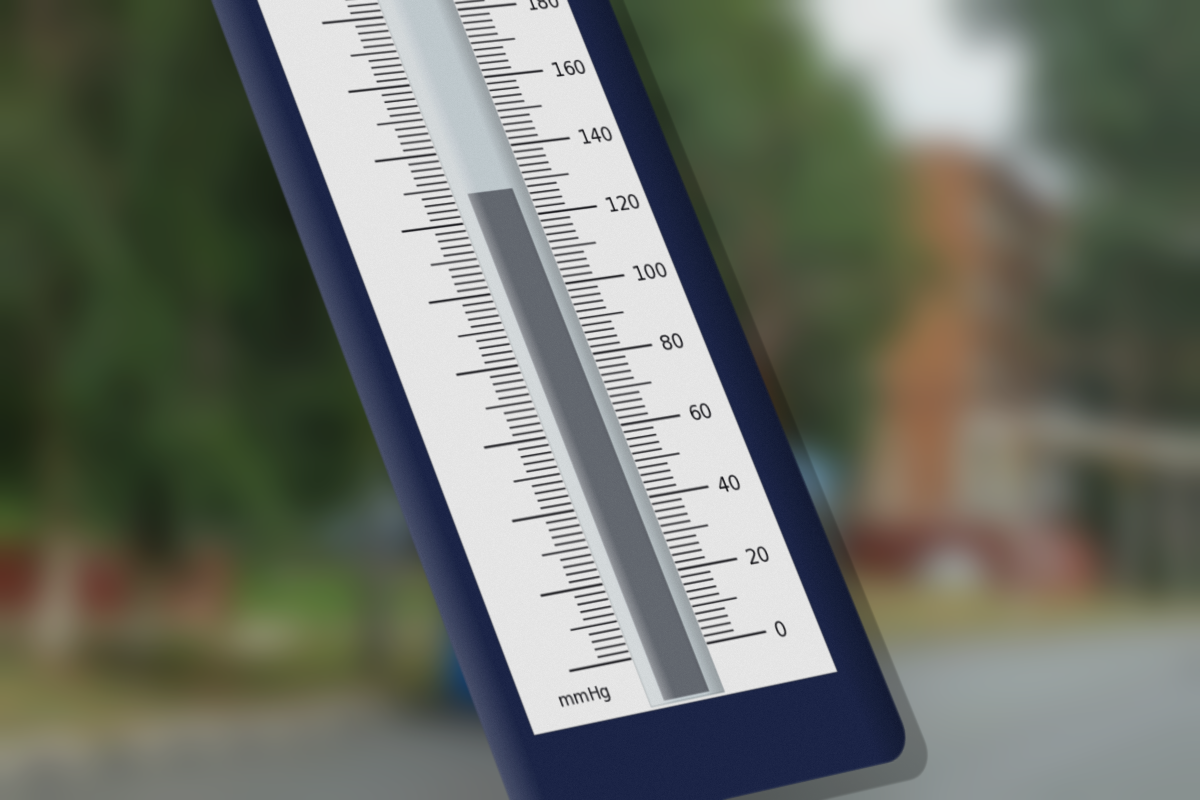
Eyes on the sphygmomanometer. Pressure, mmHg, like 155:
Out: 128
